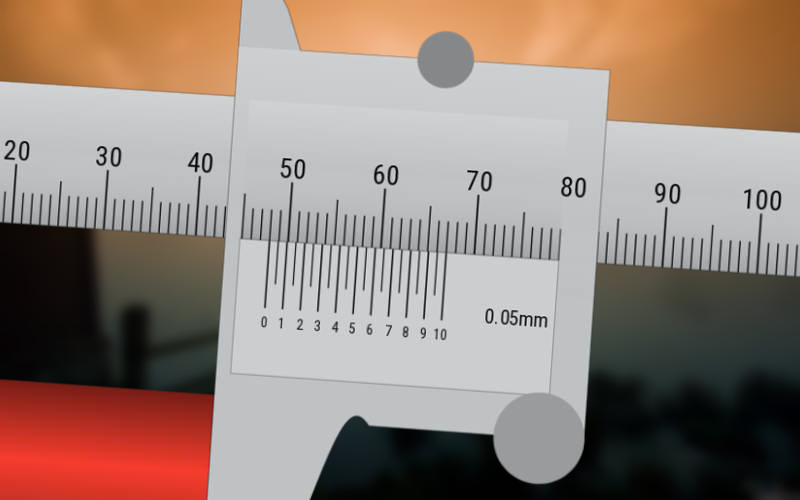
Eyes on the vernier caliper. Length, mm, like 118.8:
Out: 48.0
